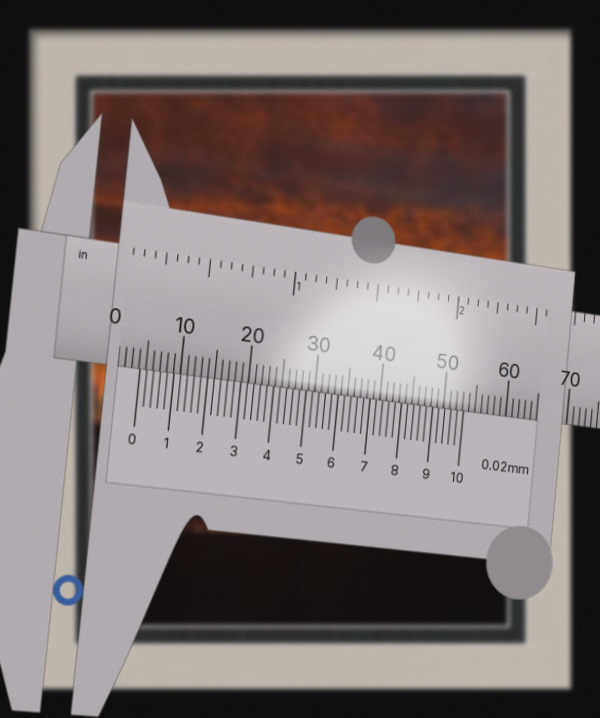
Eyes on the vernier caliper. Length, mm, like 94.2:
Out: 4.2
